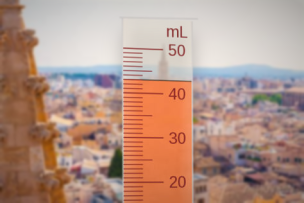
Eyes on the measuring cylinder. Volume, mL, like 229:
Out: 43
